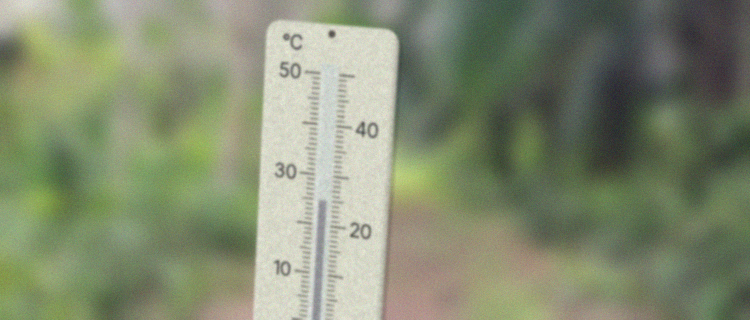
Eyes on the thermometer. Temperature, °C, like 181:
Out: 25
